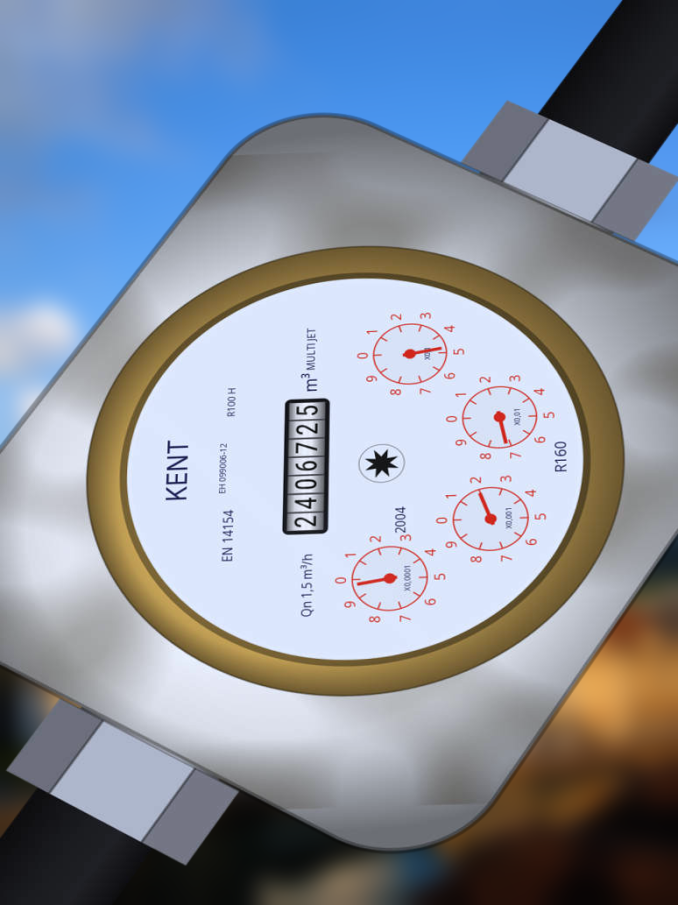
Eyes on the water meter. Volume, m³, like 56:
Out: 2406725.4719
